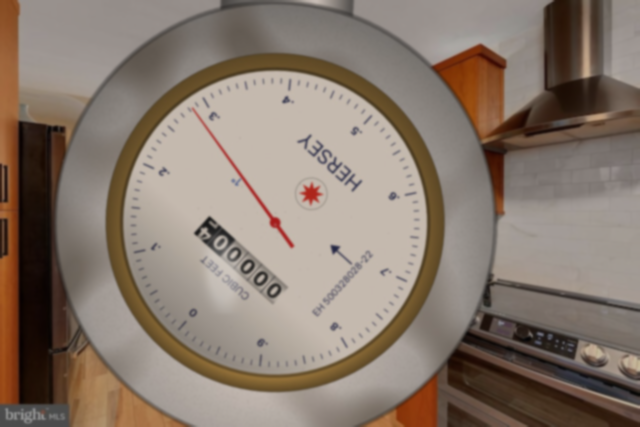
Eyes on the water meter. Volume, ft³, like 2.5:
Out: 4.28
